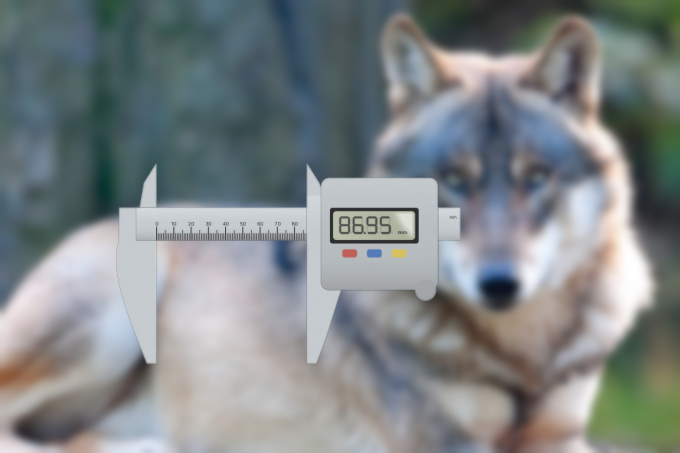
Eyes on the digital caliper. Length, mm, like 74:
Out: 86.95
